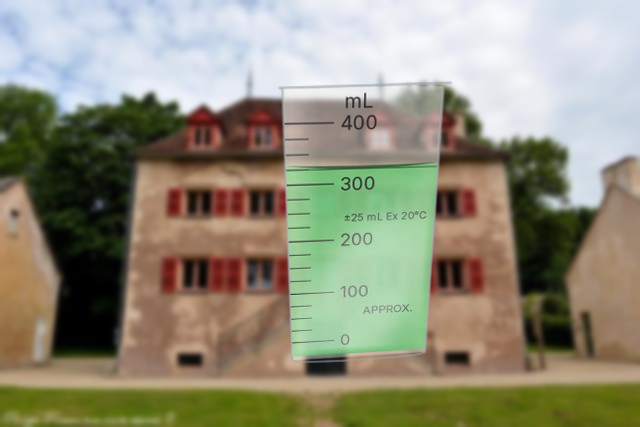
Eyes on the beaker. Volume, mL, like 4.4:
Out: 325
